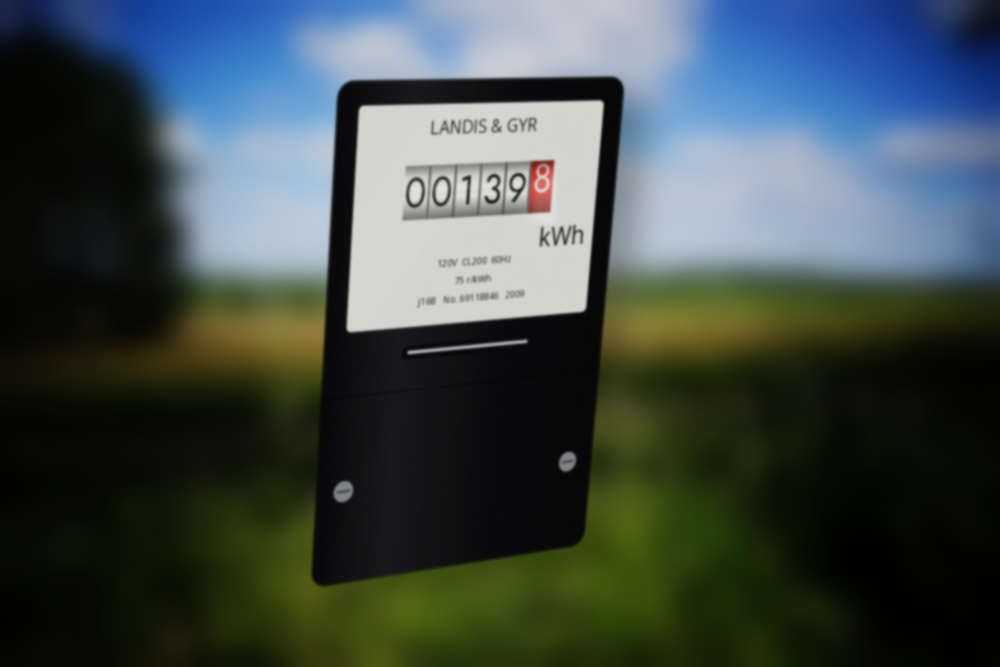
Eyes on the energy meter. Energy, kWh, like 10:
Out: 139.8
